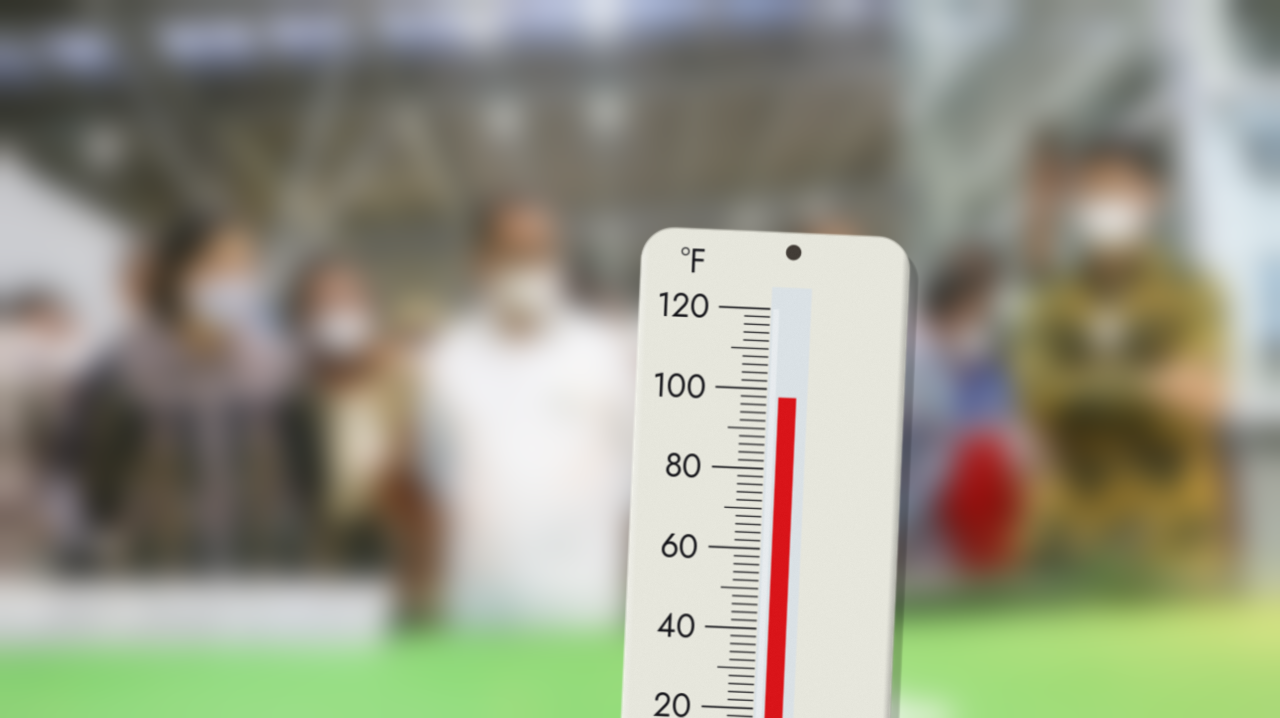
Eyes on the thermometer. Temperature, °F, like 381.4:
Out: 98
